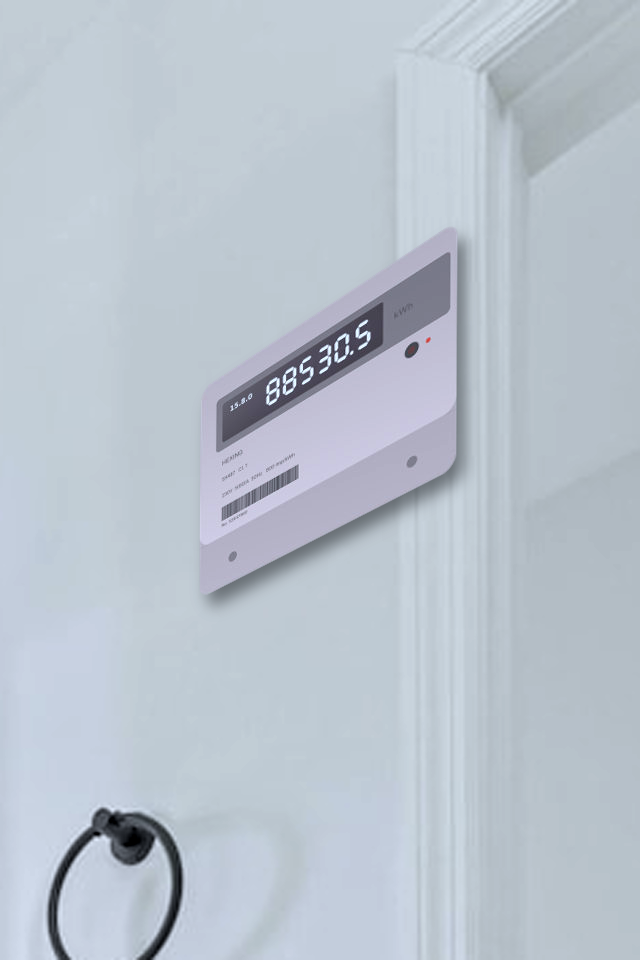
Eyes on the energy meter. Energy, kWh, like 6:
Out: 88530.5
